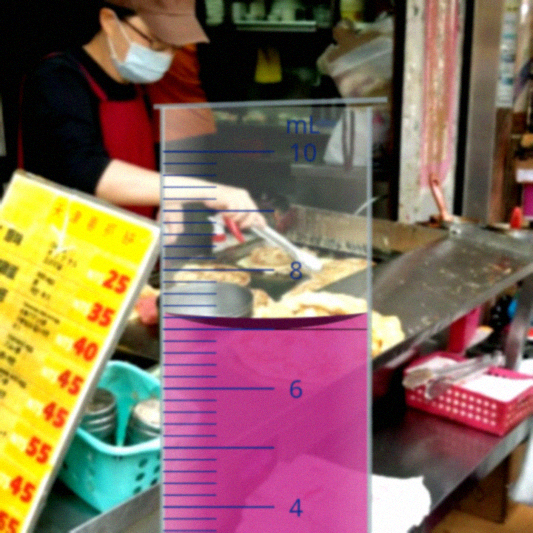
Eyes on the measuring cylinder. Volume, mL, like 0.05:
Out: 7
